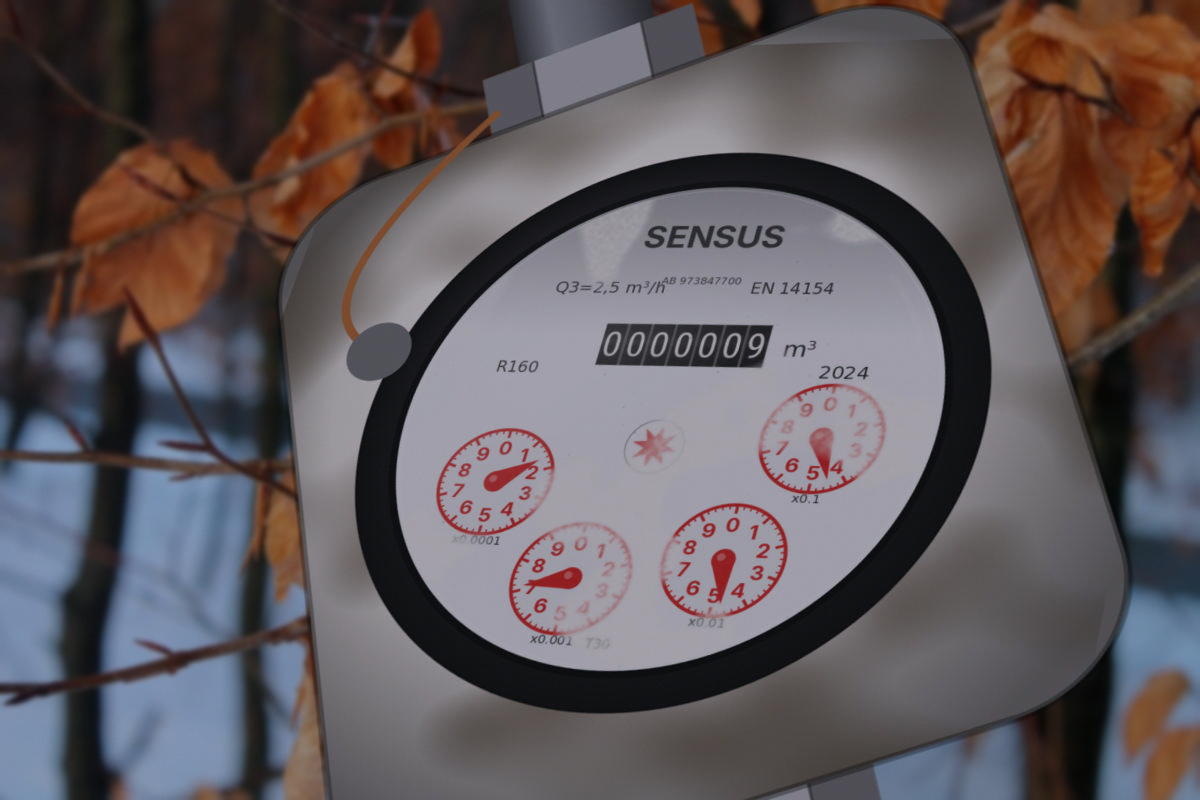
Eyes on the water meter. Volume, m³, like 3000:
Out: 9.4471
